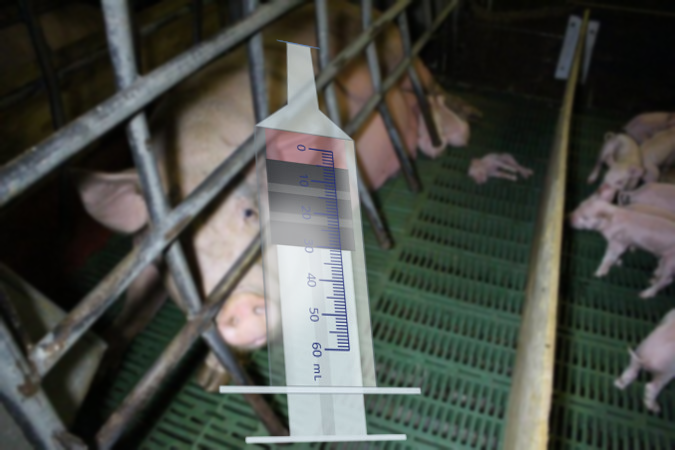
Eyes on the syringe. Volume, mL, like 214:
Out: 5
